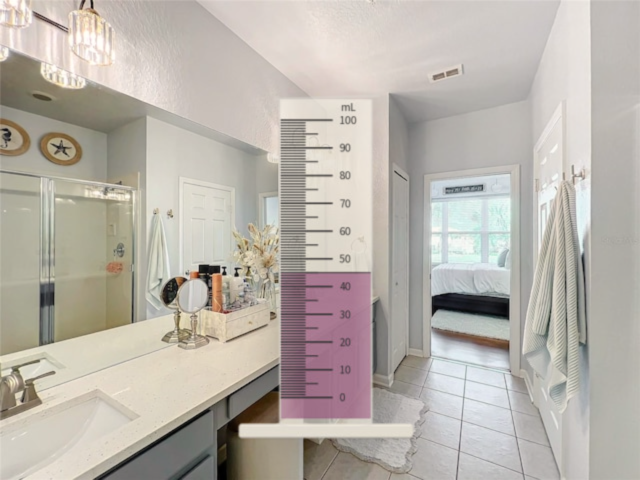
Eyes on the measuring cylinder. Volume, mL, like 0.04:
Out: 45
